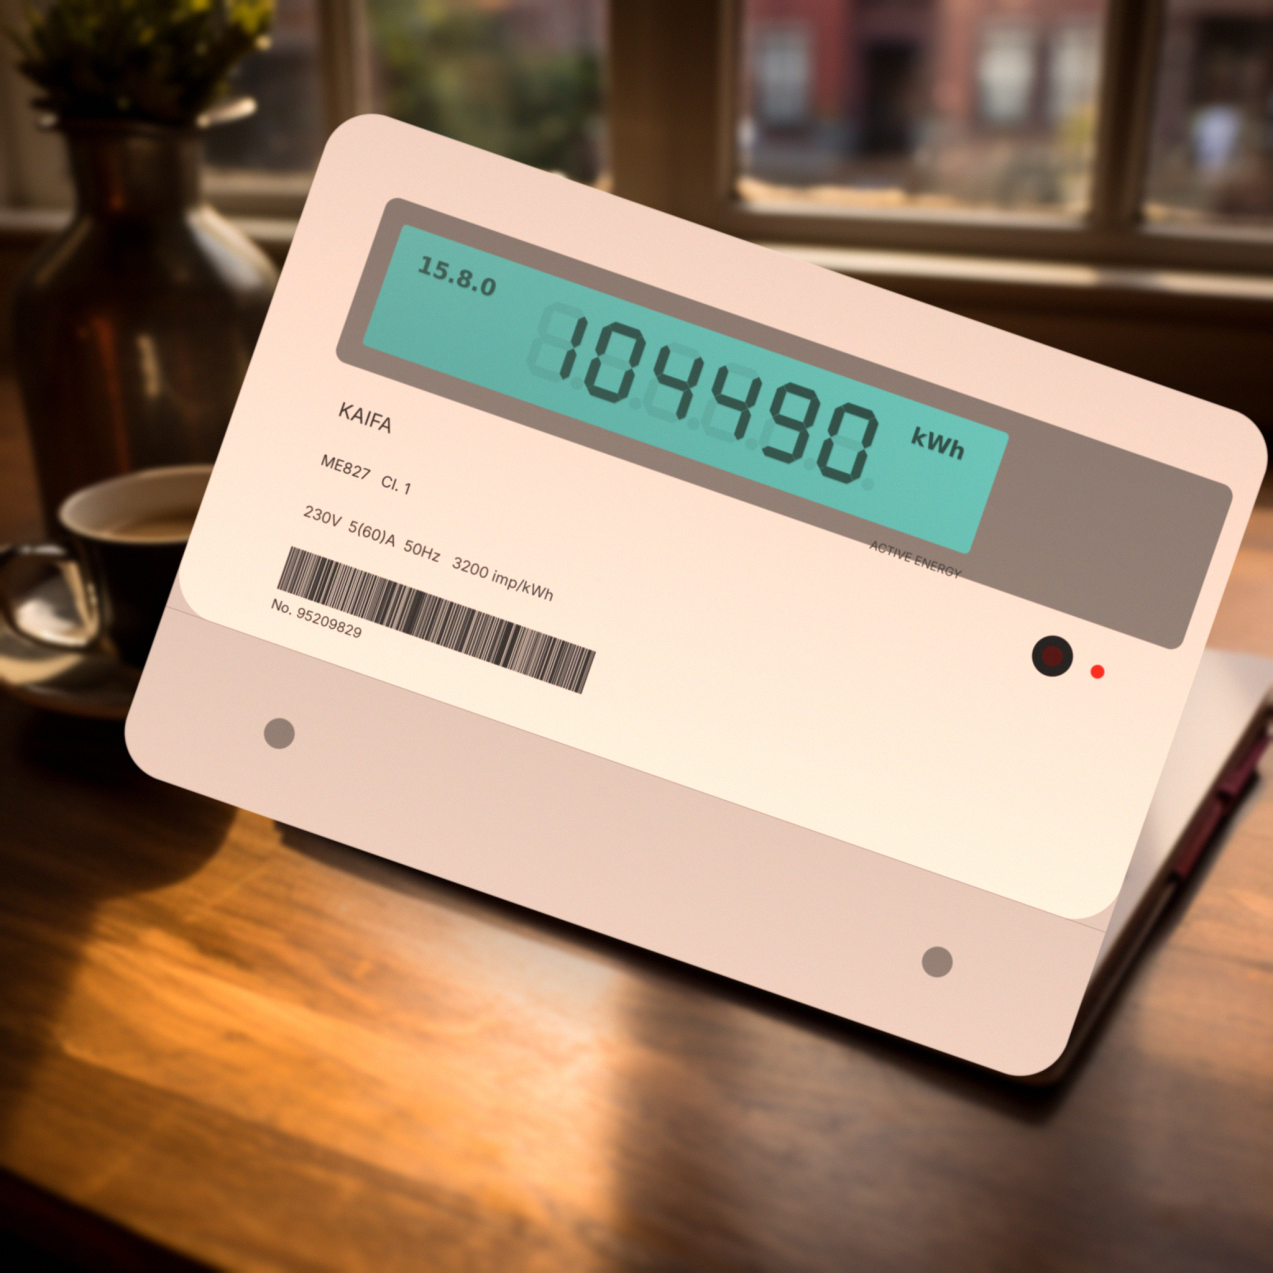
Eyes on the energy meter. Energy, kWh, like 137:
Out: 104490
